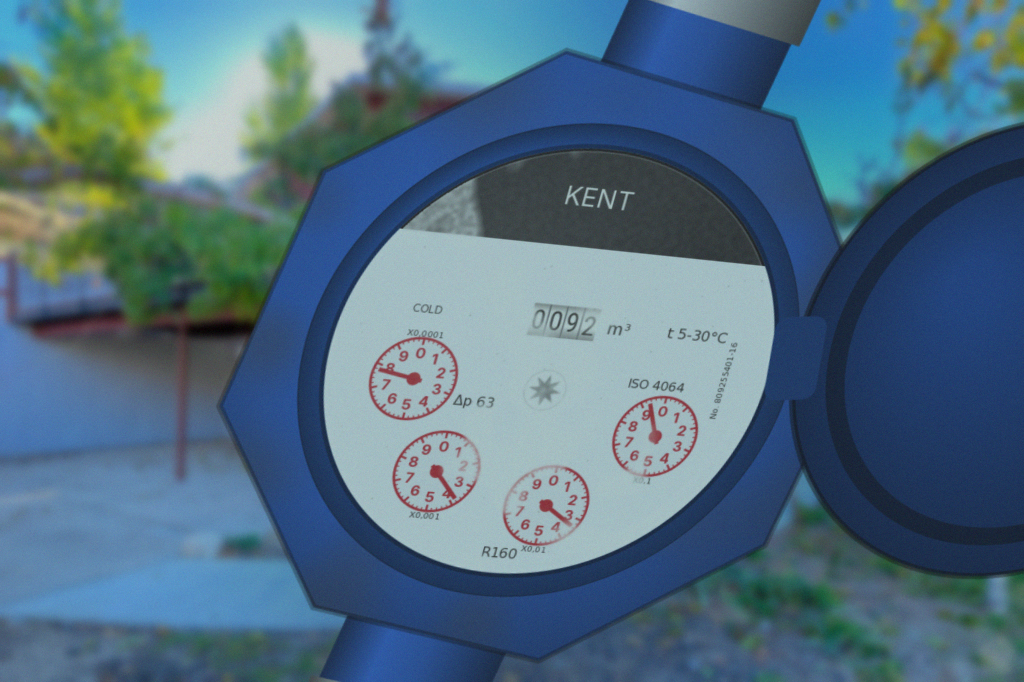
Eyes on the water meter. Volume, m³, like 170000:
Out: 91.9337
